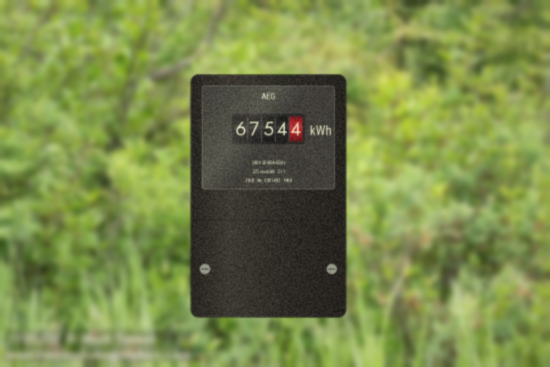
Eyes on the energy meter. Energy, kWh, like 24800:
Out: 6754.4
